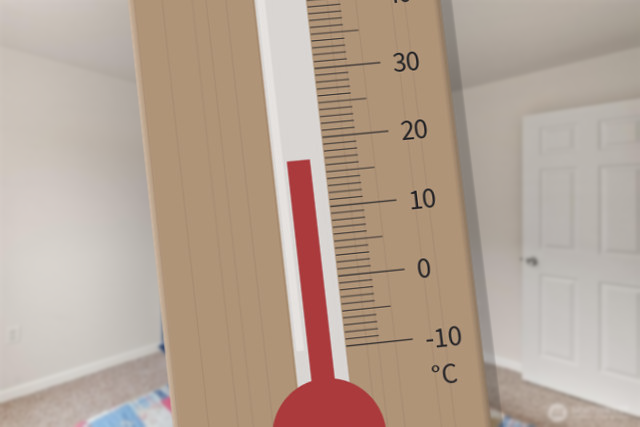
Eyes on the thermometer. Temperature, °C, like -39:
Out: 17
